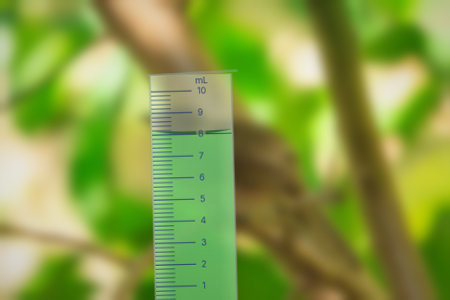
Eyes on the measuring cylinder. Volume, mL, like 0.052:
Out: 8
